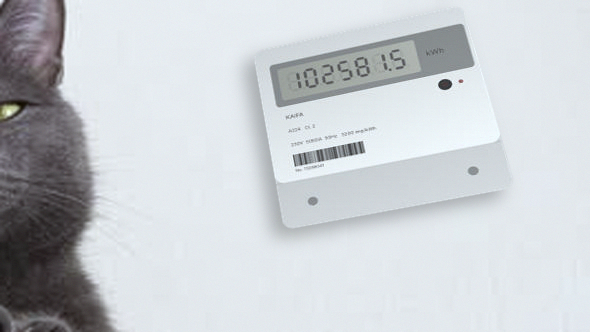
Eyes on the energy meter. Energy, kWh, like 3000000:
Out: 102581.5
